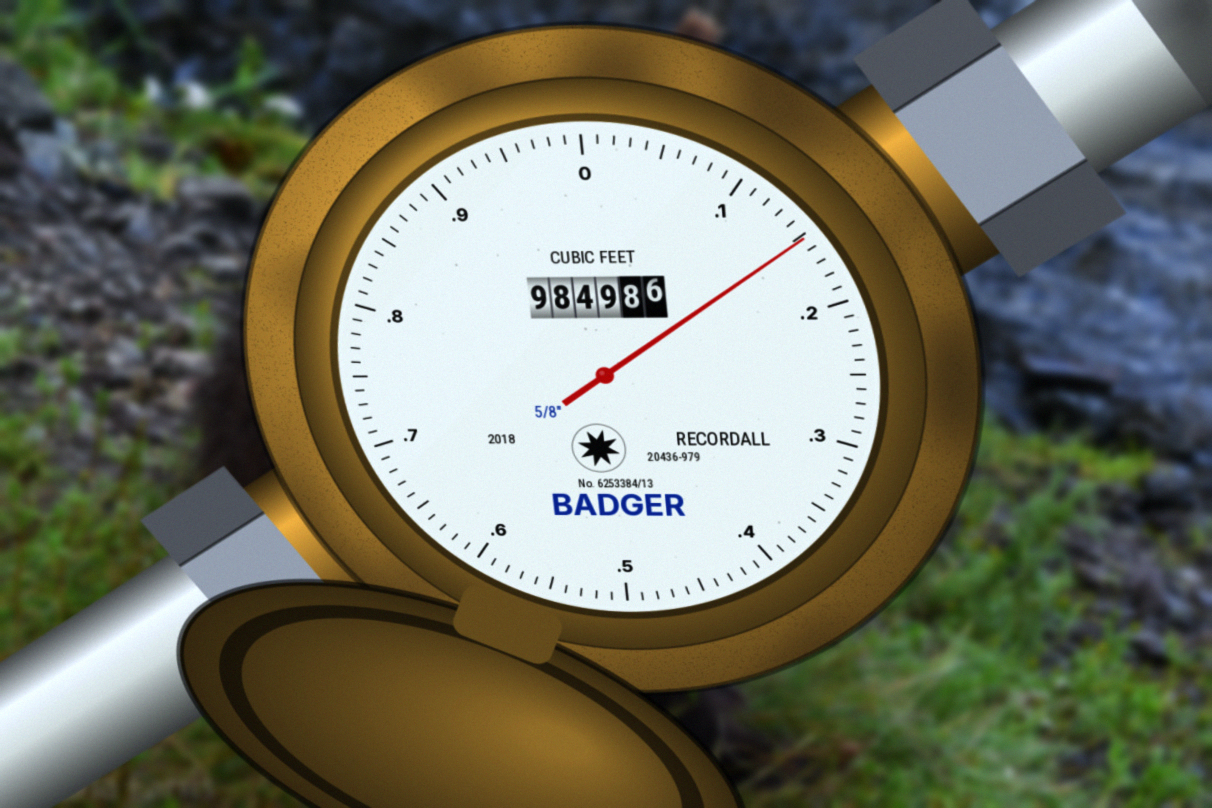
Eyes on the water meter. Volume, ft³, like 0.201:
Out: 984986.15
